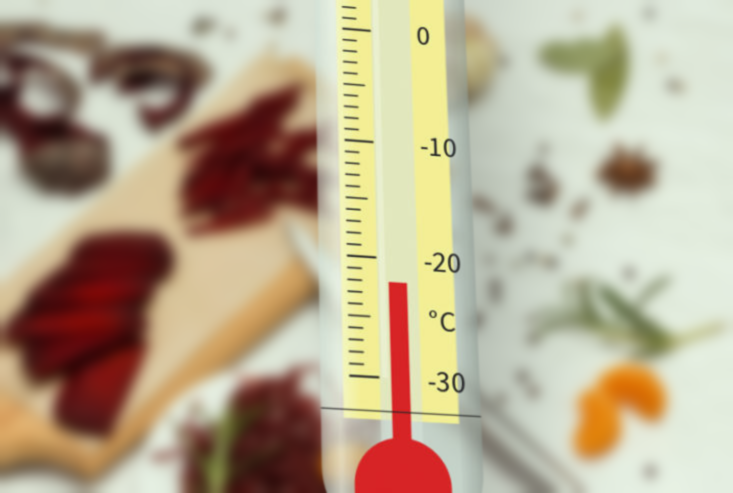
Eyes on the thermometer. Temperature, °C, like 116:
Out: -22
